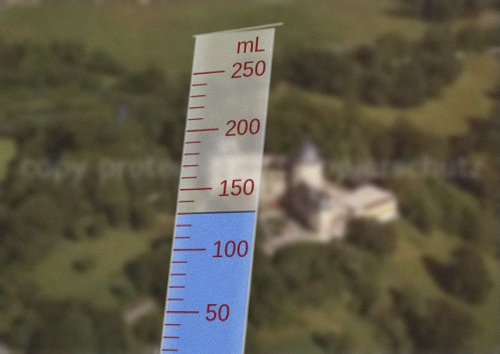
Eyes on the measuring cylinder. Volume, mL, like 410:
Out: 130
